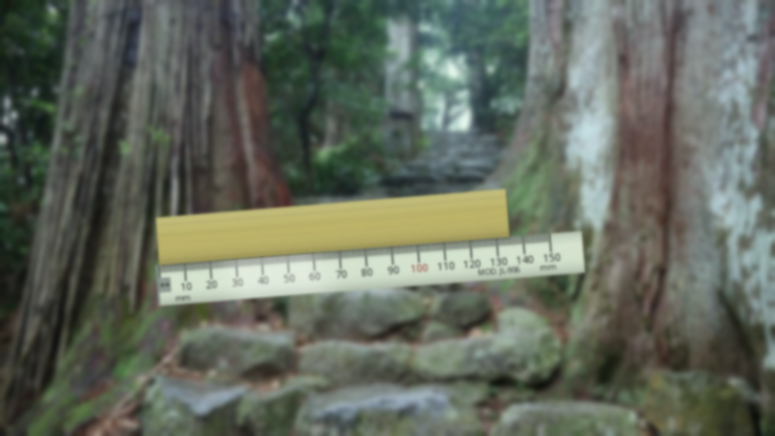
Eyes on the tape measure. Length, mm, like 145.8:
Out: 135
